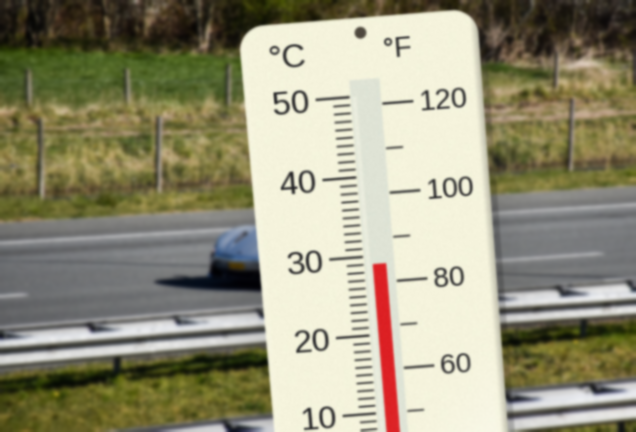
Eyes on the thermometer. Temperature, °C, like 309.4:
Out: 29
